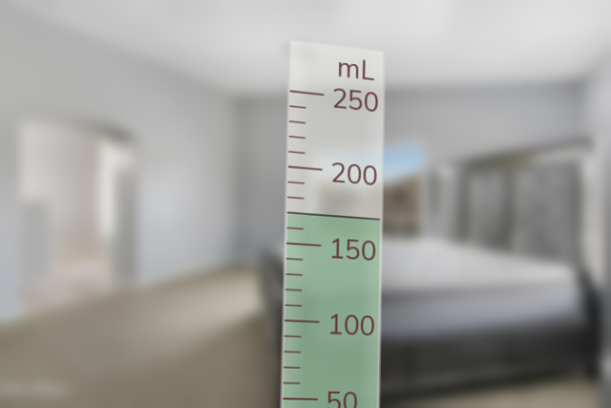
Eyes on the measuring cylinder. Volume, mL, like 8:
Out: 170
